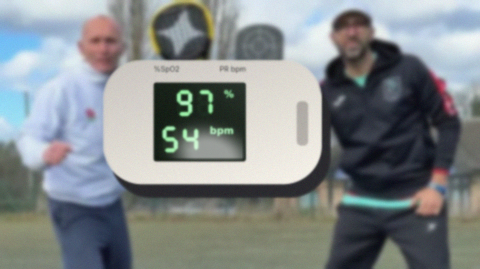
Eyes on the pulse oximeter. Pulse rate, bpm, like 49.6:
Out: 54
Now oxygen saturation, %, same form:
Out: 97
